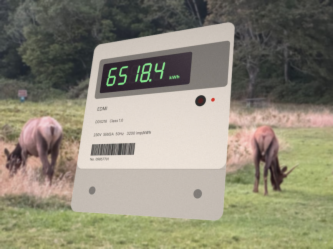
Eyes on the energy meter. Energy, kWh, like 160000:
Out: 6518.4
